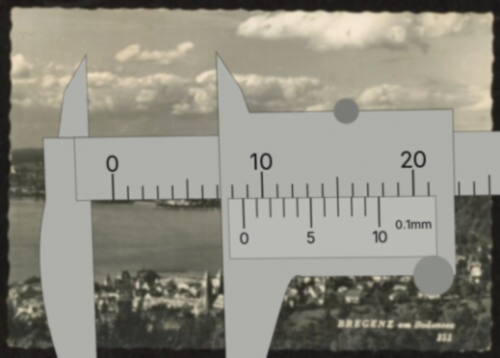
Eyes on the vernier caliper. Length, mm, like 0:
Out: 8.7
